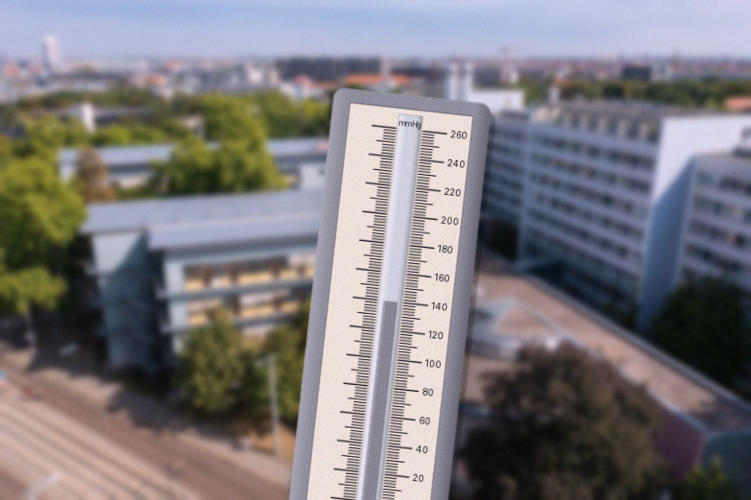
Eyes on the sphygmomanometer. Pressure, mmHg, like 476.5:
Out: 140
